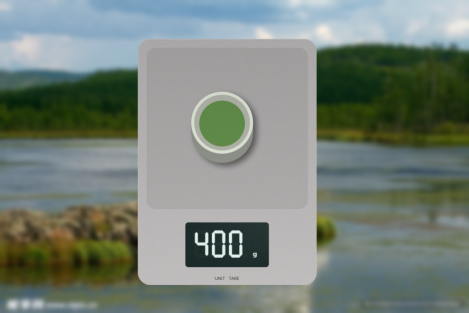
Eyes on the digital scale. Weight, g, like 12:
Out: 400
